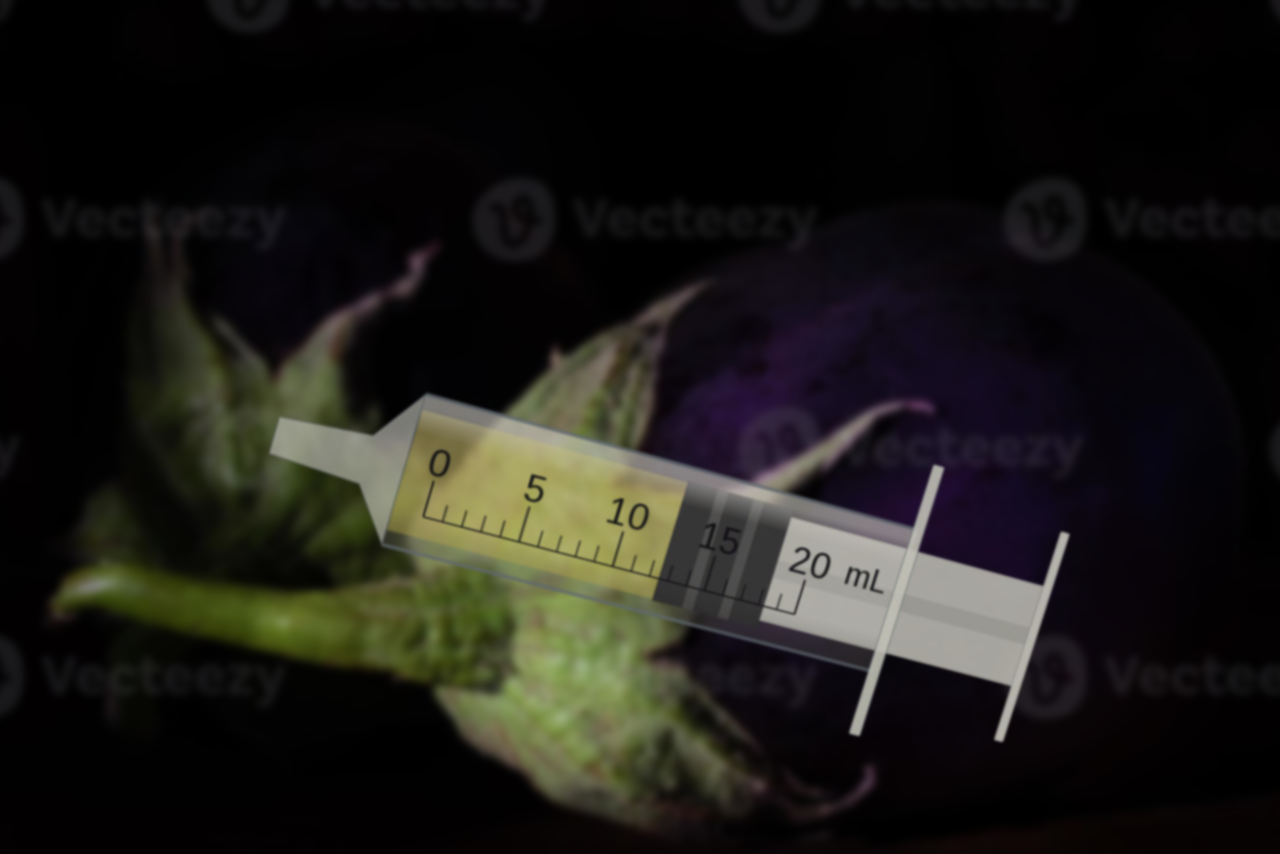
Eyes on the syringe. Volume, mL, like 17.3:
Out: 12.5
